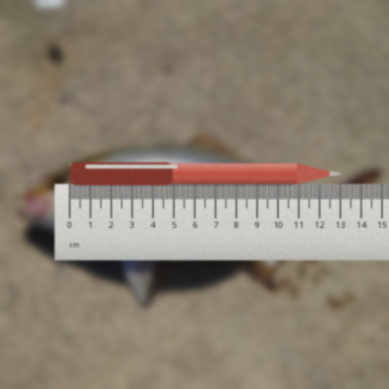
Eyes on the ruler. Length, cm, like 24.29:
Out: 13
